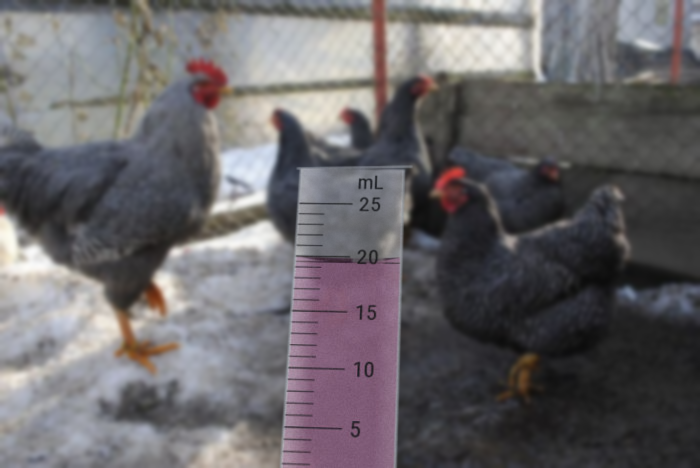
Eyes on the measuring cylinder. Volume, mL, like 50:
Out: 19.5
